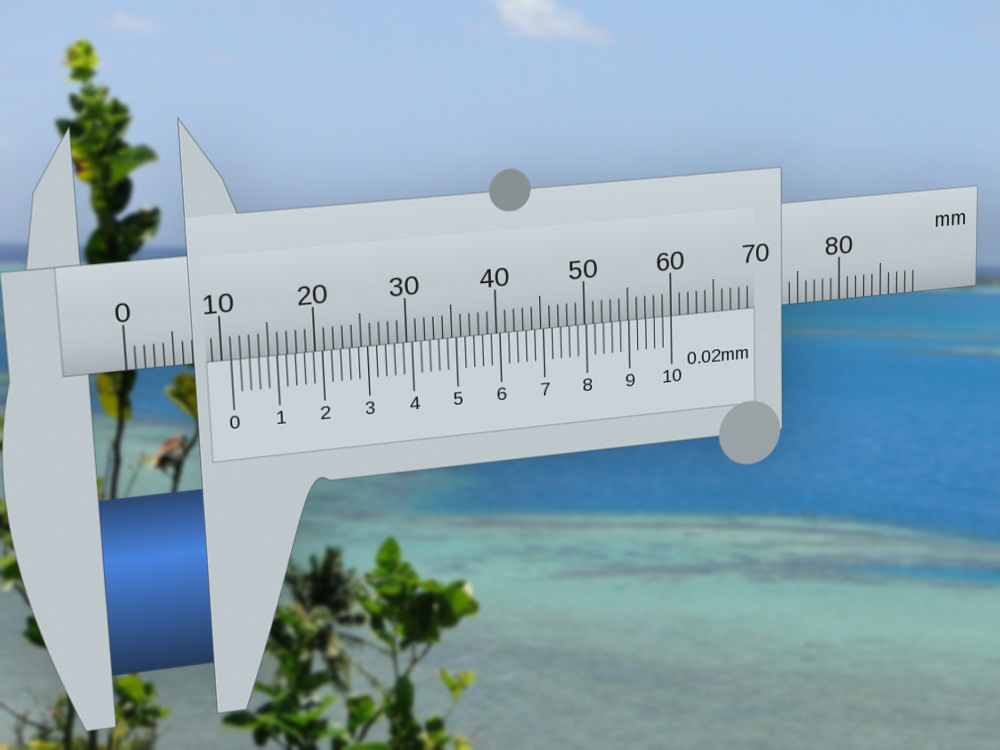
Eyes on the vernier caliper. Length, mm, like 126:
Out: 11.0
